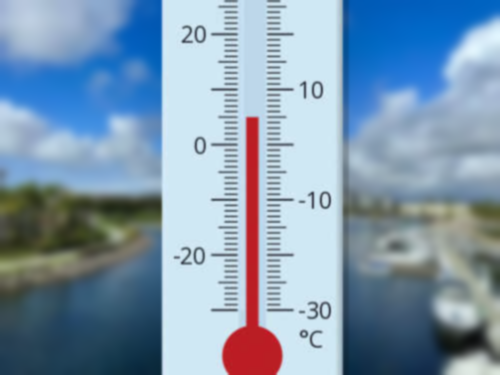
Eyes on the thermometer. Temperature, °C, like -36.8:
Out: 5
